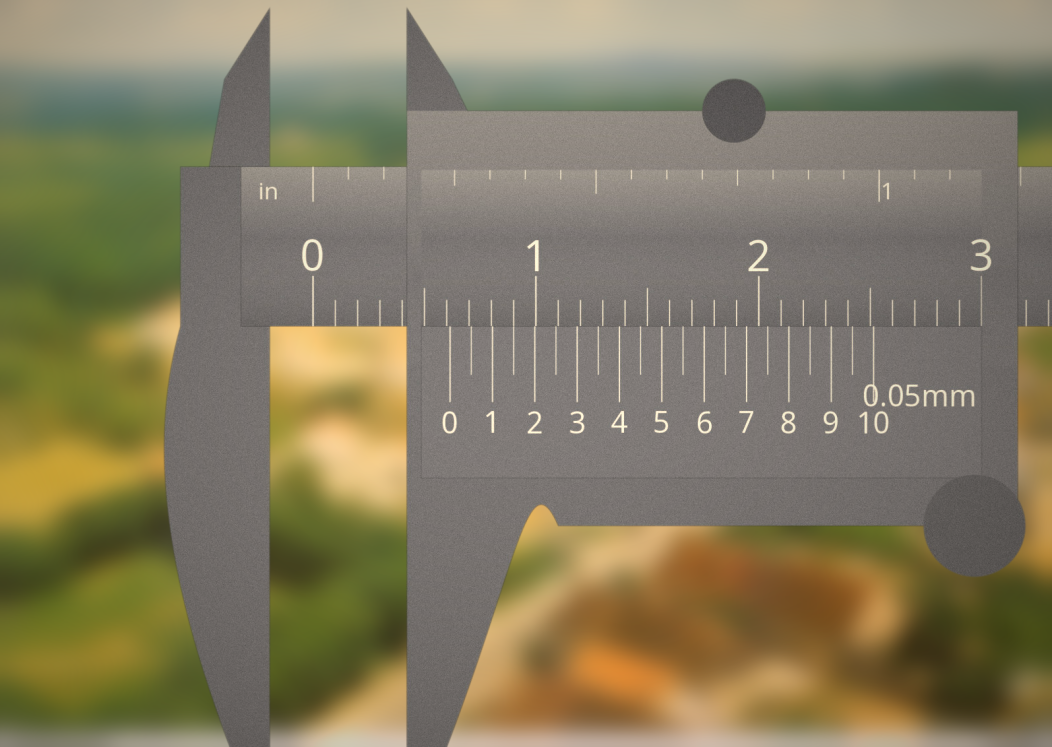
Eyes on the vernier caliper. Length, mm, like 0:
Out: 6.15
